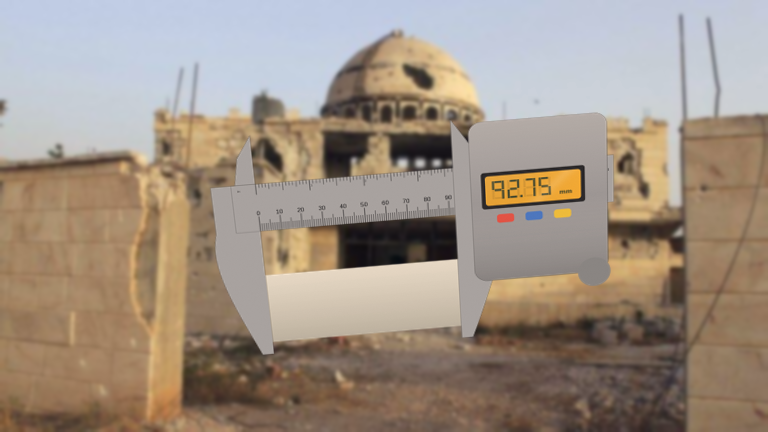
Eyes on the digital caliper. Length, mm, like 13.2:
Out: 92.75
